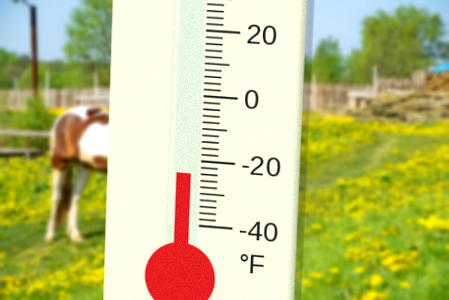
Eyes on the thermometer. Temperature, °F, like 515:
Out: -24
